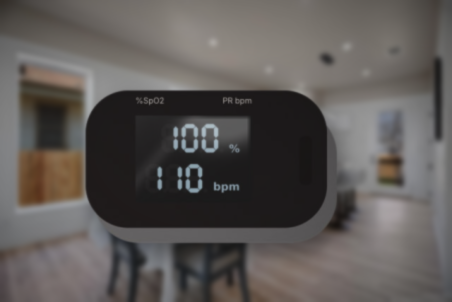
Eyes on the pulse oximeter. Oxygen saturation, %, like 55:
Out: 100
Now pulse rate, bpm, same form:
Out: 110
